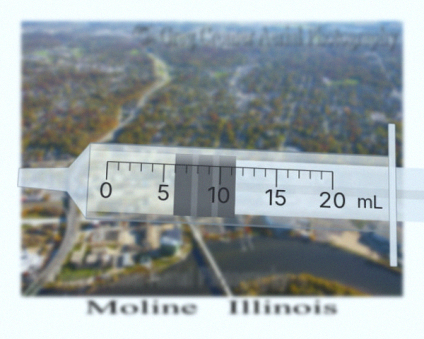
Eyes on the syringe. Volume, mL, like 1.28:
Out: 6
